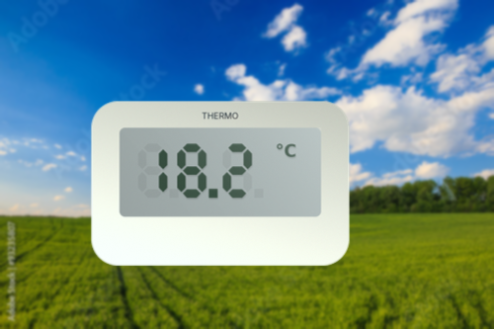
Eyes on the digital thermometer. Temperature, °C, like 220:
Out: 18.2
